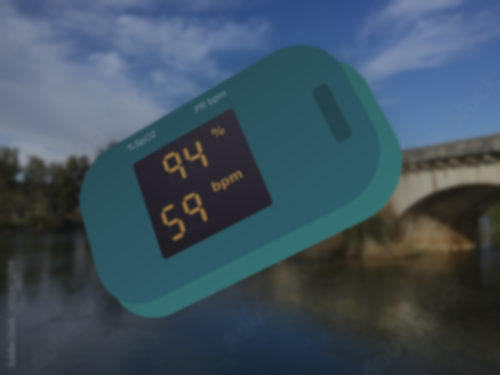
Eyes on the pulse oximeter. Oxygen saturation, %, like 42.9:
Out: 94
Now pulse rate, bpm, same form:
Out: 59
